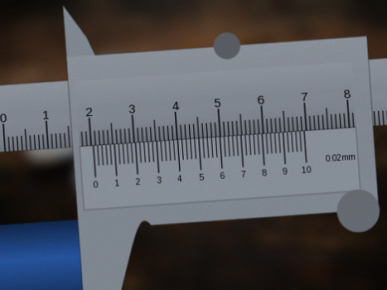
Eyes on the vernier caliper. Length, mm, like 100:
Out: 20.5
